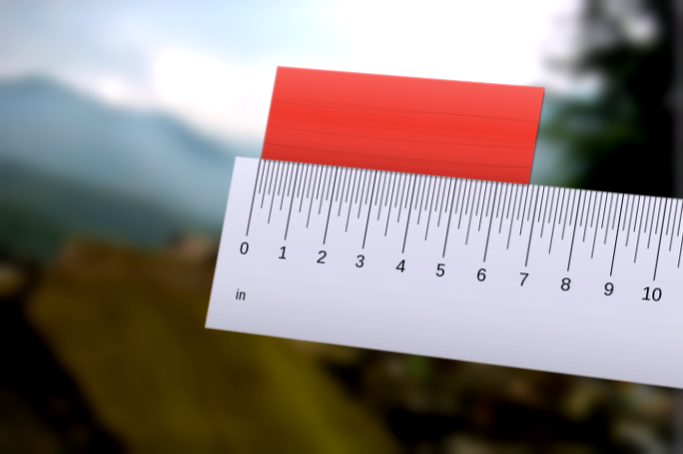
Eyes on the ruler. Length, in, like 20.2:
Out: 6.75
